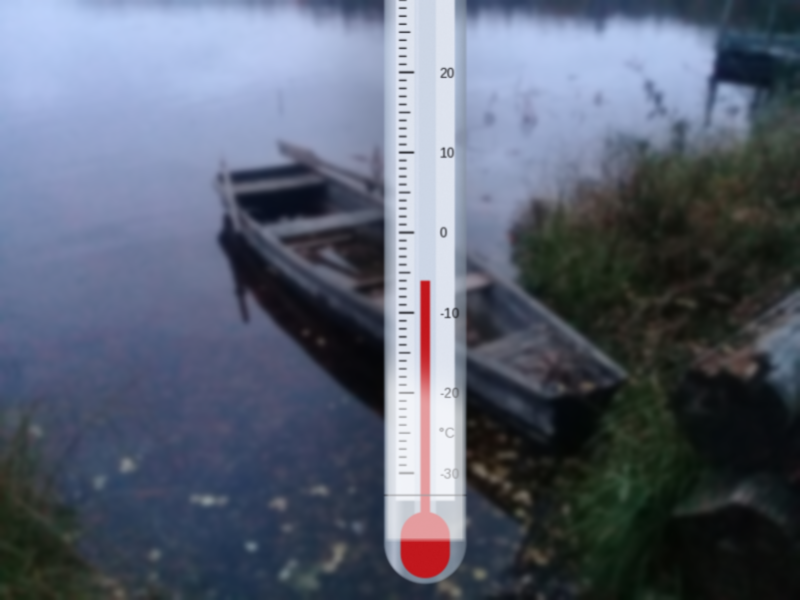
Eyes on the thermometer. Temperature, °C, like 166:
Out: -6
